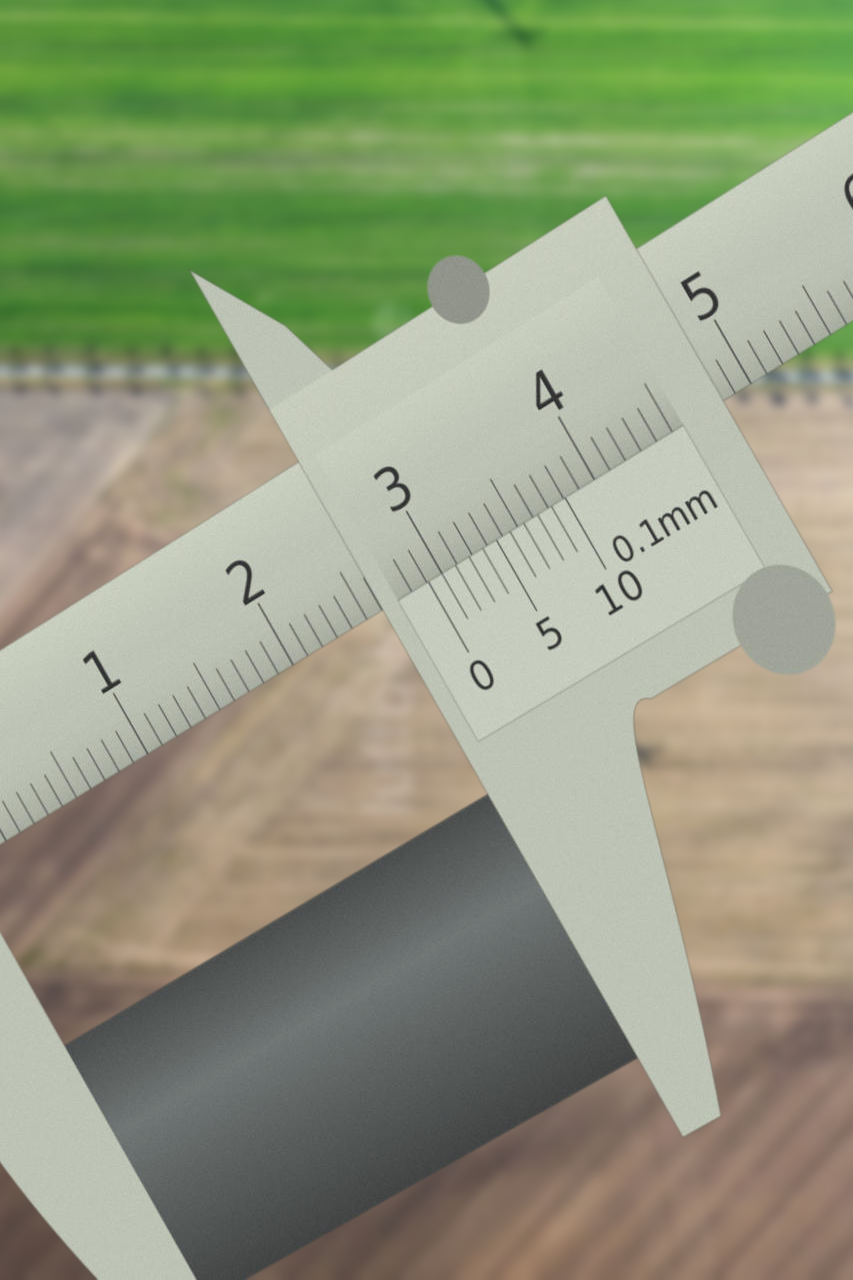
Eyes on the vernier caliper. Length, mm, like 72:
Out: 29.1
